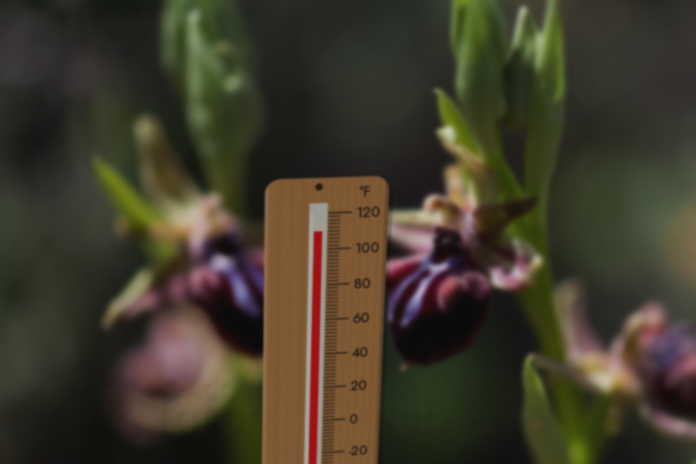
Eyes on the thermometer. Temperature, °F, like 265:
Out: 110
